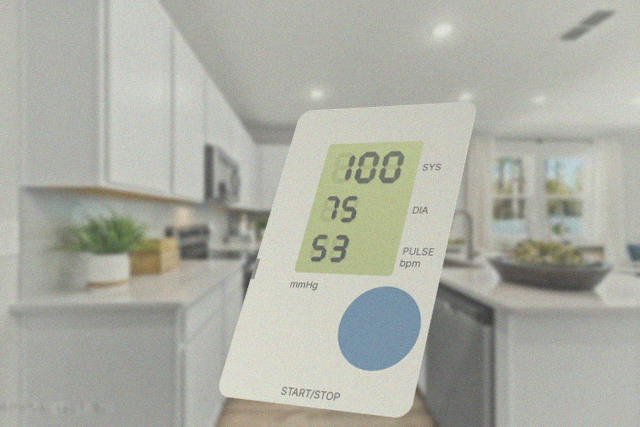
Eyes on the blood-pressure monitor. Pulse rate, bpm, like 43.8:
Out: 53
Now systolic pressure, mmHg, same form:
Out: 100
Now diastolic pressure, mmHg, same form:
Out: 75
